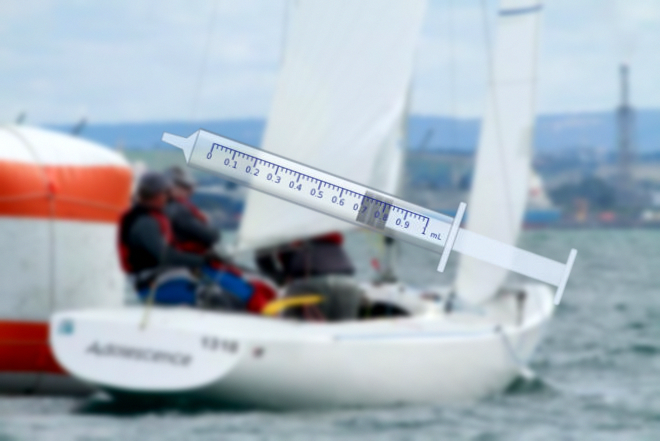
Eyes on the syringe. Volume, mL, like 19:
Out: 0.7
